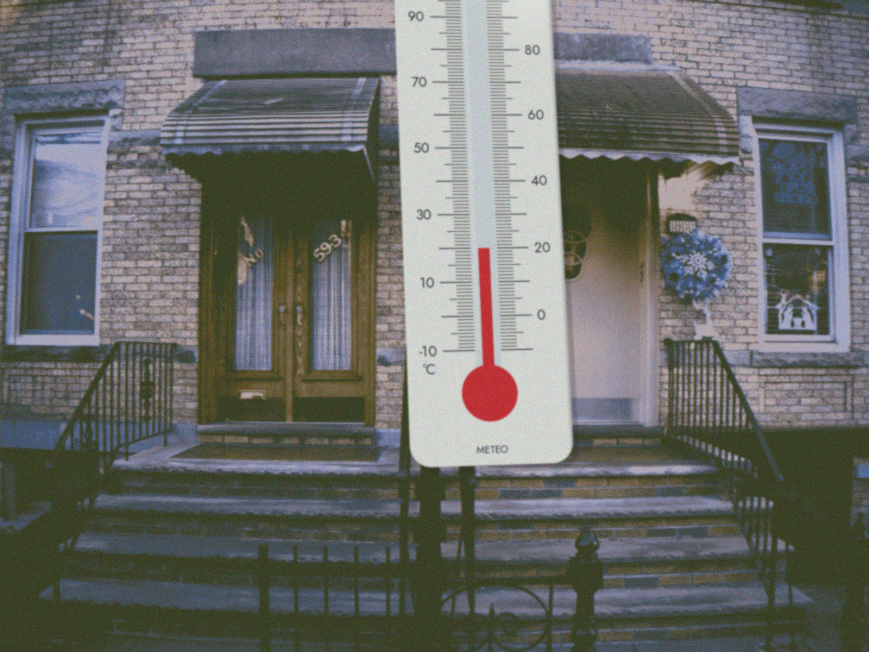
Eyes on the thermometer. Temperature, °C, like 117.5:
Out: 20
